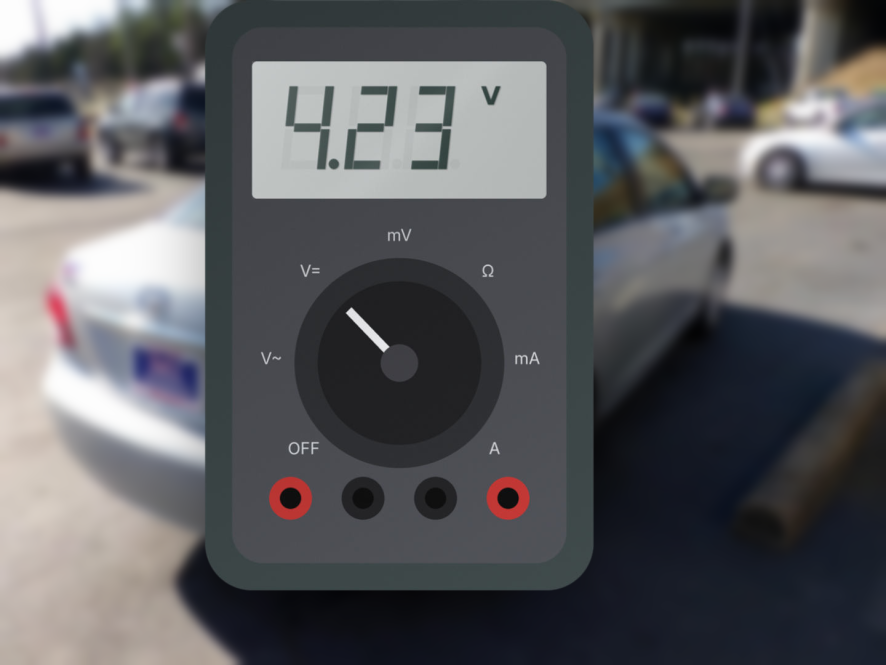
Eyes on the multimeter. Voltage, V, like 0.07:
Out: 4.23
